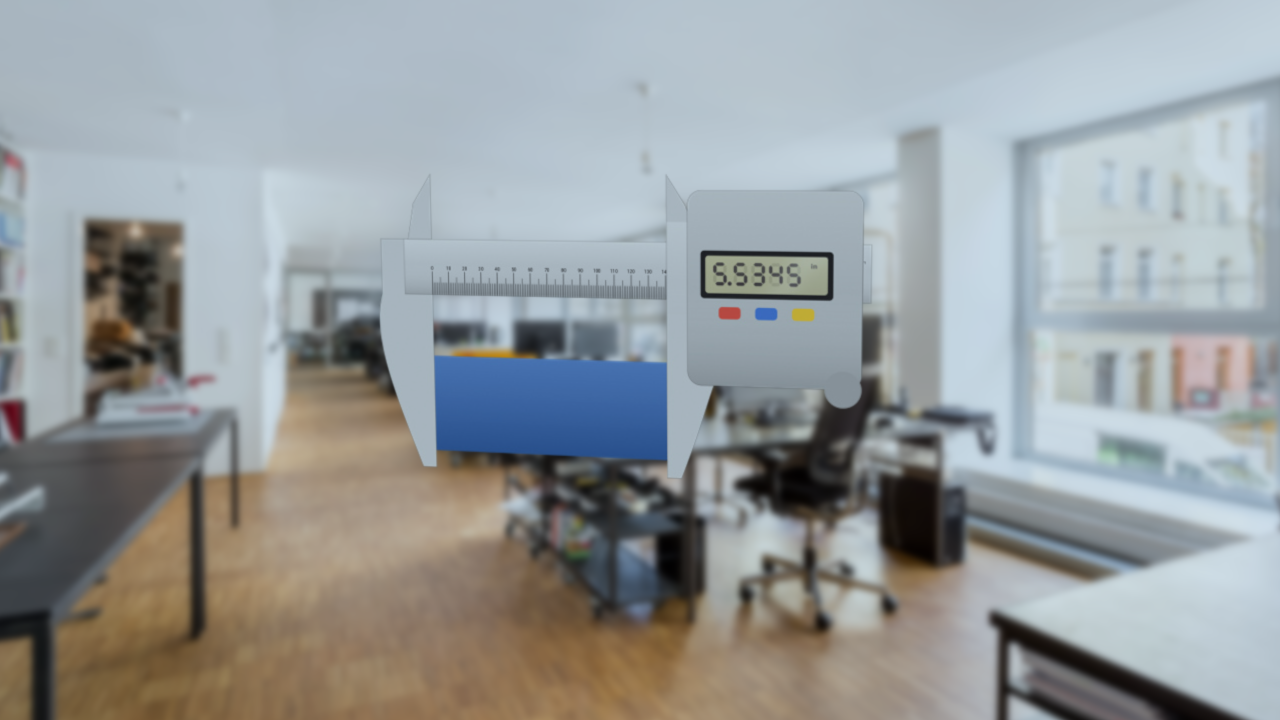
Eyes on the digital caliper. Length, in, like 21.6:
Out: 5.5345
